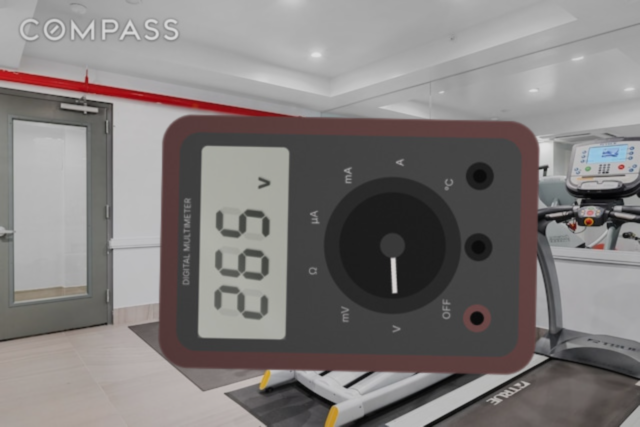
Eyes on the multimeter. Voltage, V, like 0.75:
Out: 265
